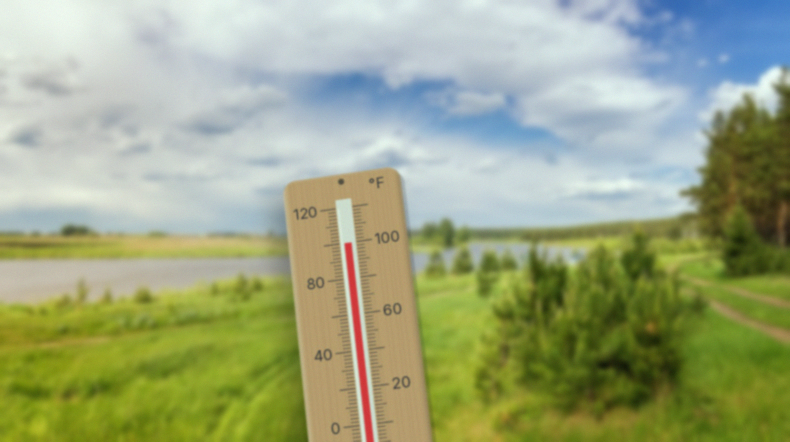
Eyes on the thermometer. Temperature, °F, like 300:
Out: 100
